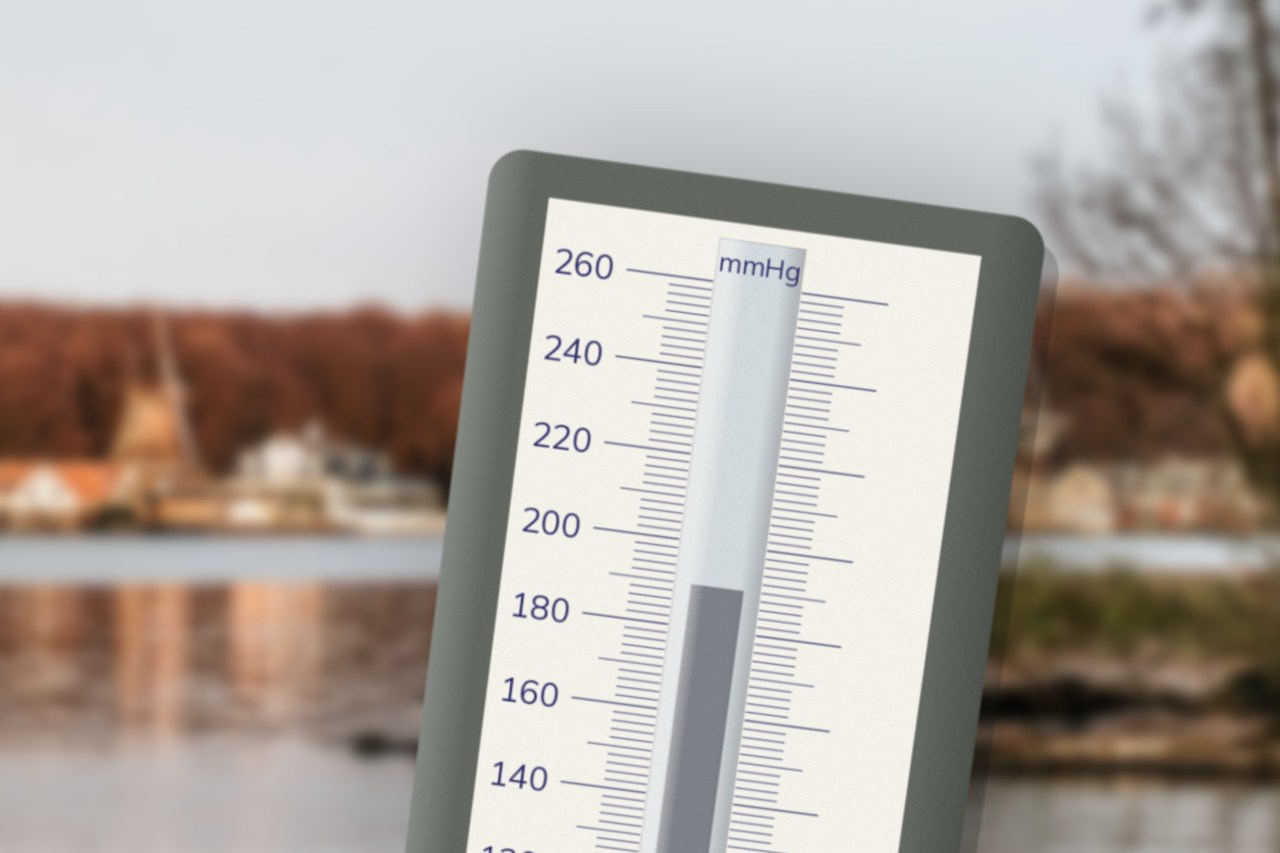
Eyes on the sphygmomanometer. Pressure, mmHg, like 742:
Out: 190
